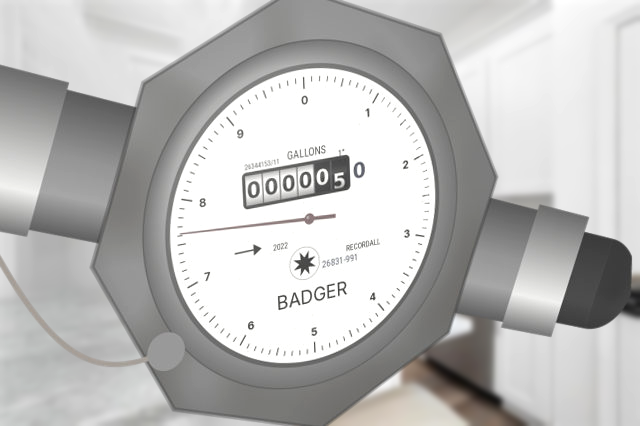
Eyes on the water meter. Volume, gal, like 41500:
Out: 47.6
